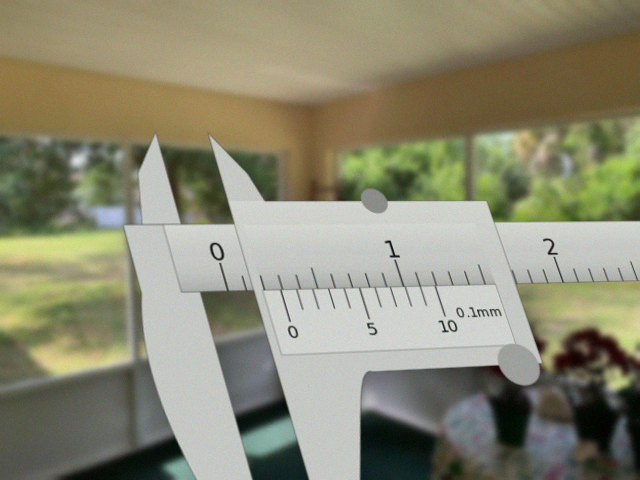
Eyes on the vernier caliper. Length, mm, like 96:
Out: 2.9
